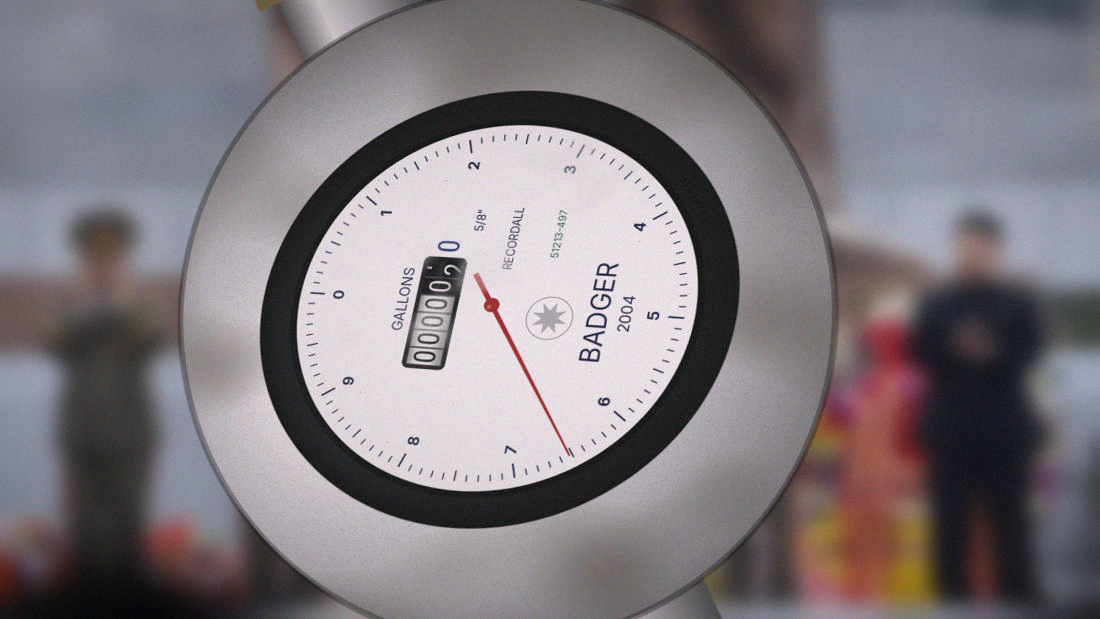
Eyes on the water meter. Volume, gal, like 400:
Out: 16.5
